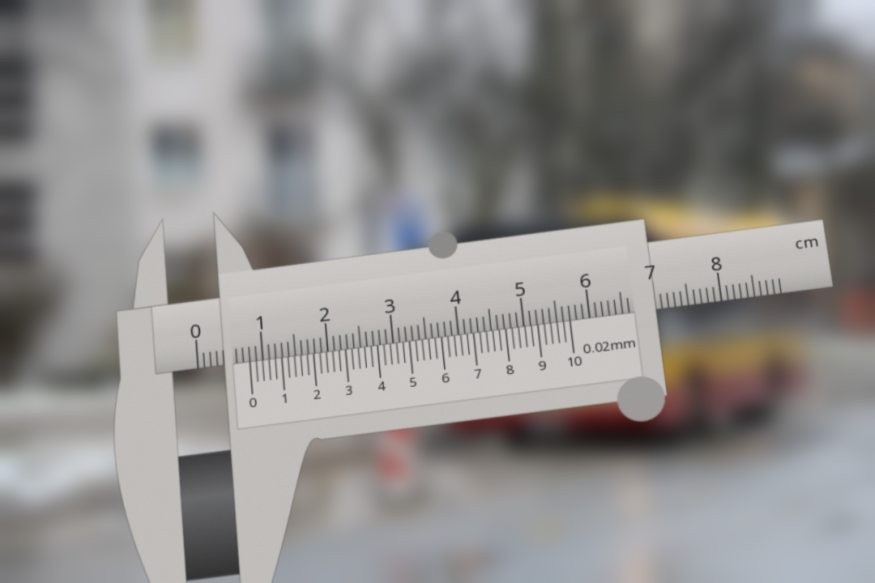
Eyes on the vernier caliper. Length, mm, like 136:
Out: 8.0
